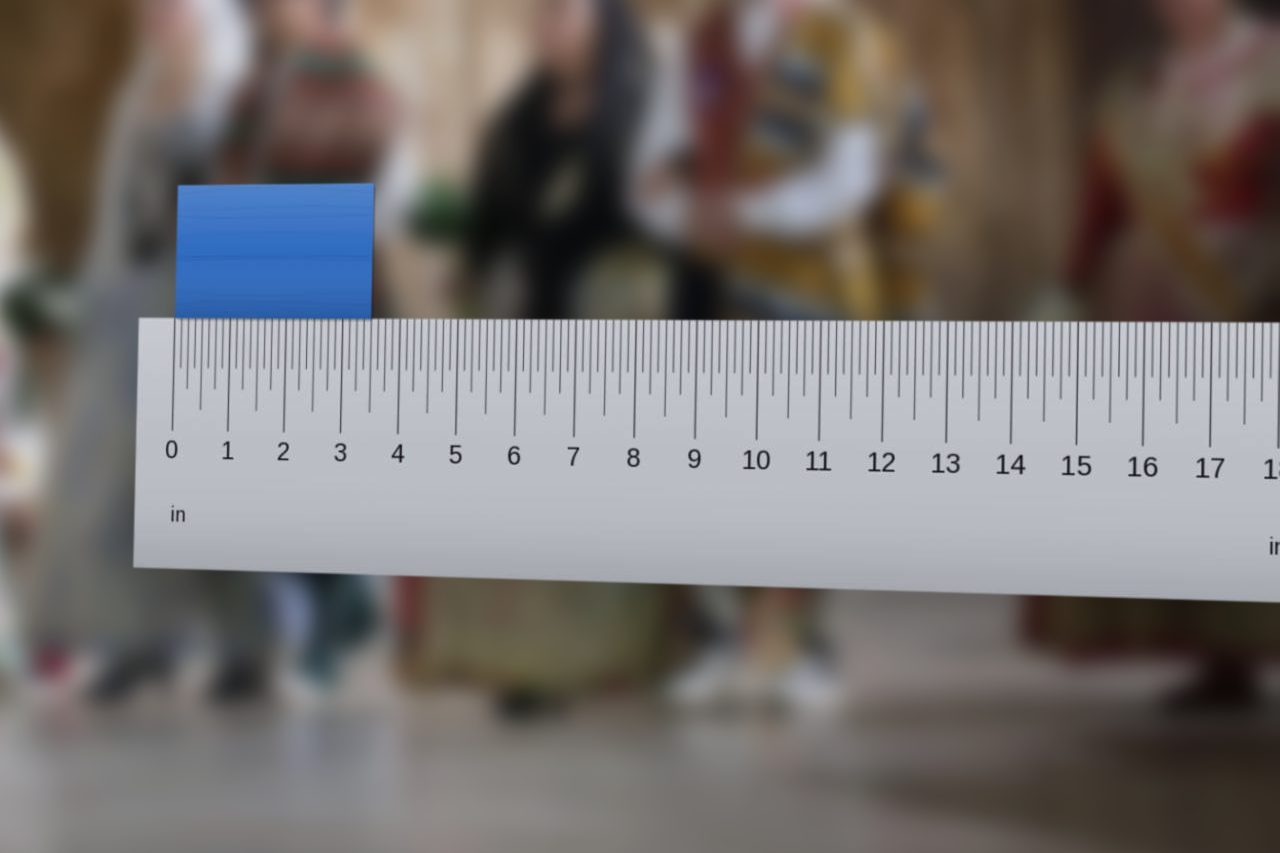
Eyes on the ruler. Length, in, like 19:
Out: 3.5
